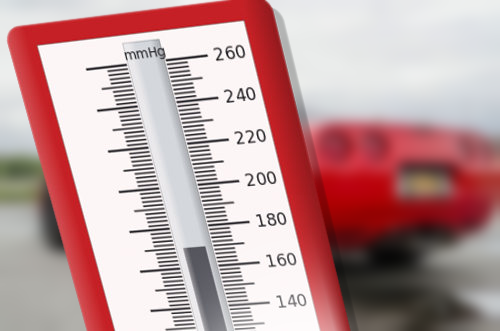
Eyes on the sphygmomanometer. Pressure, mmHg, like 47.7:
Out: 170
